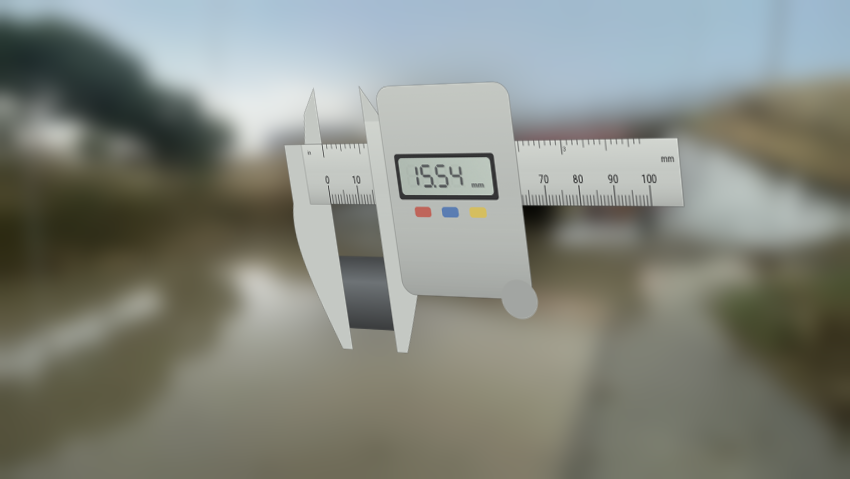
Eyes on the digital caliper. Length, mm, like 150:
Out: 15.54
